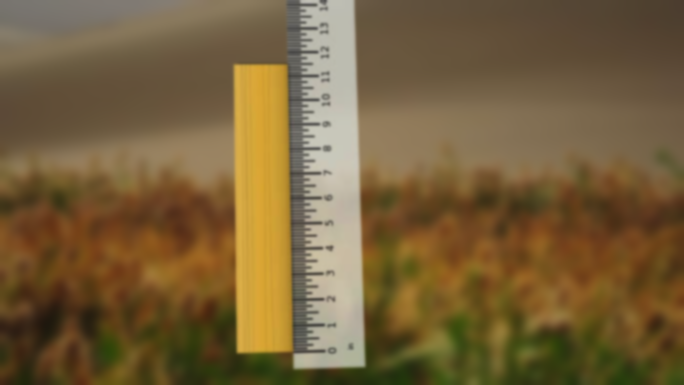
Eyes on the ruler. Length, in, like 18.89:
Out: 11.5
